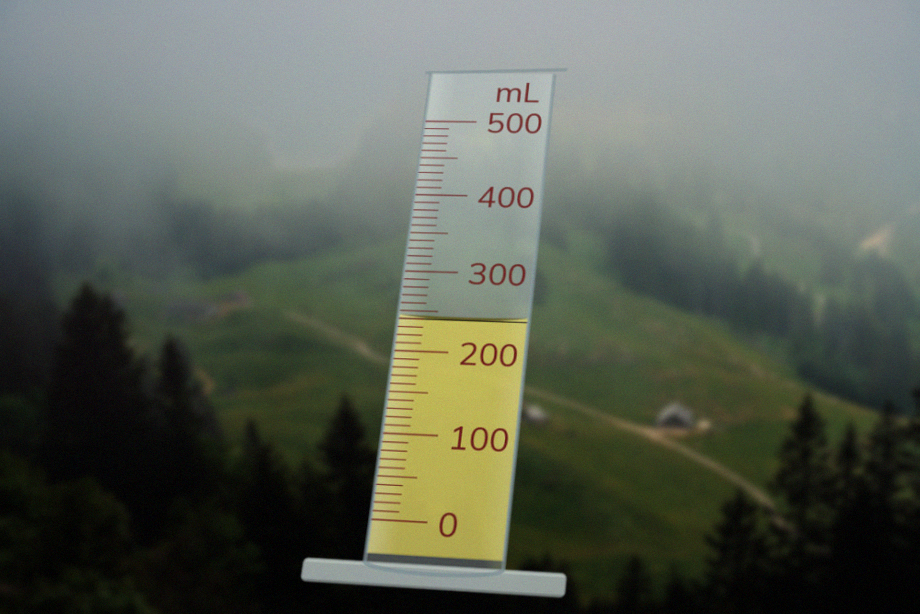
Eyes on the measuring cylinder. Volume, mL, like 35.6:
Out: 240
